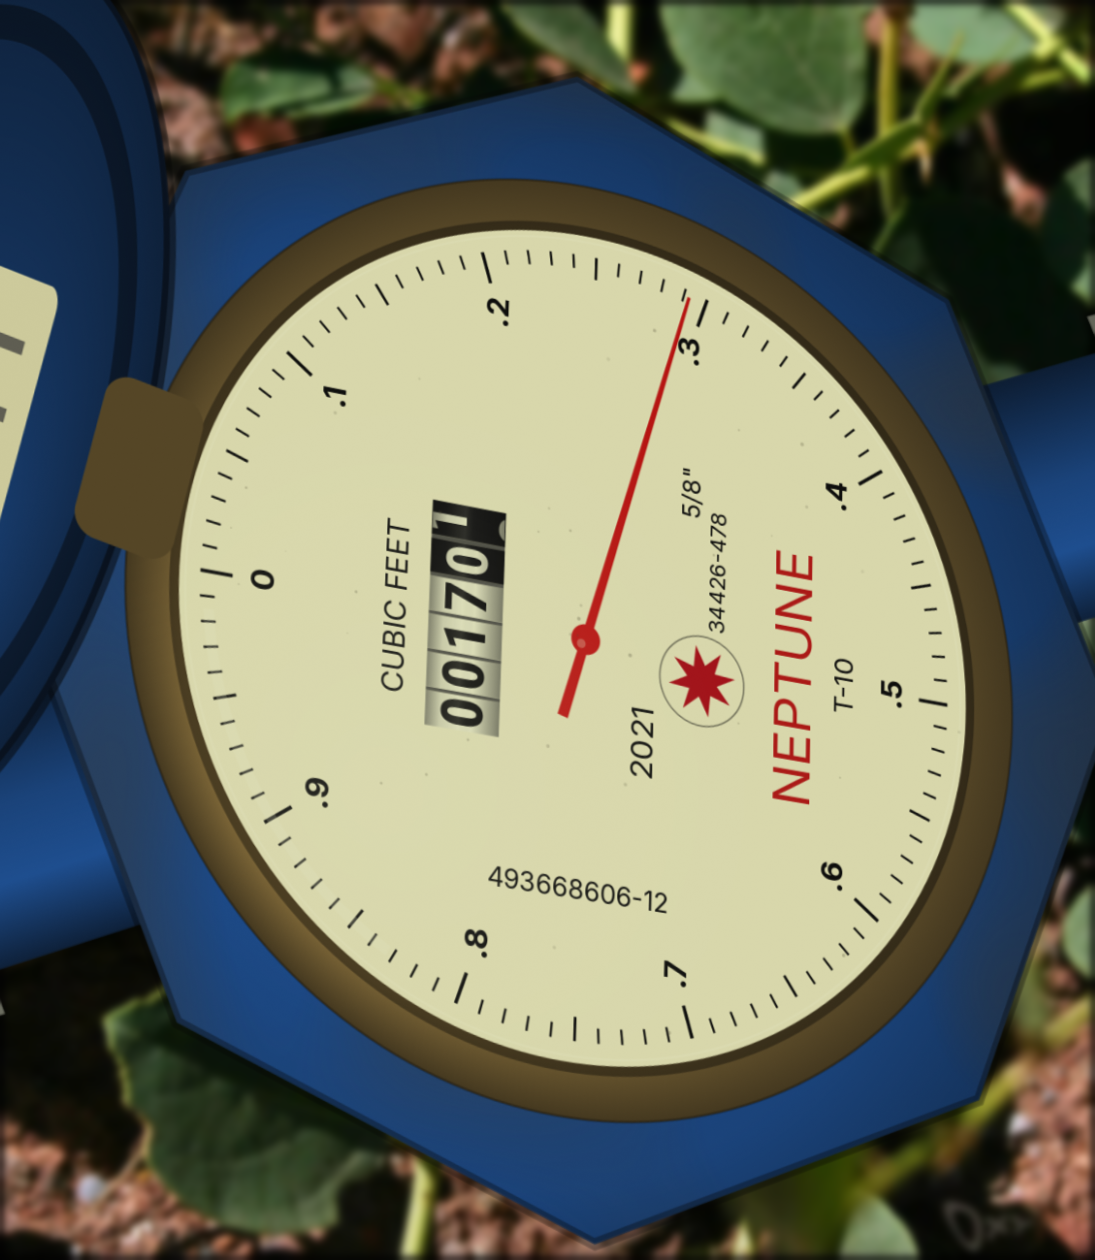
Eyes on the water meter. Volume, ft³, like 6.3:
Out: 1701.29
